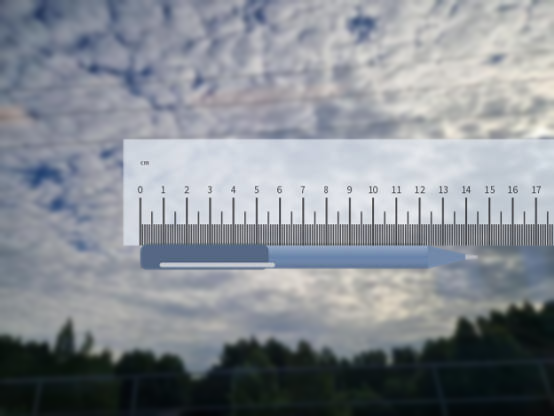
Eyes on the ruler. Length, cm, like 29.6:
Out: 14.5
